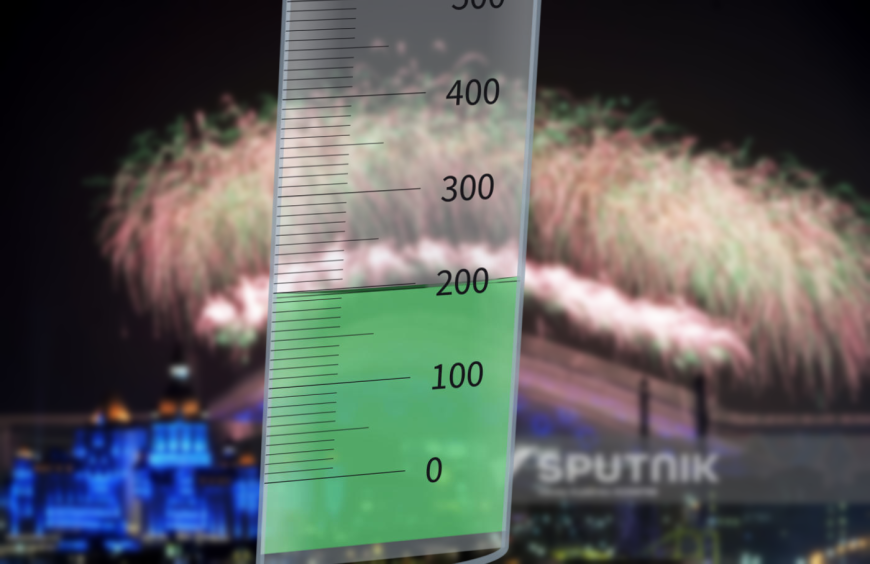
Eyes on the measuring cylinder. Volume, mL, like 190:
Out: 195
